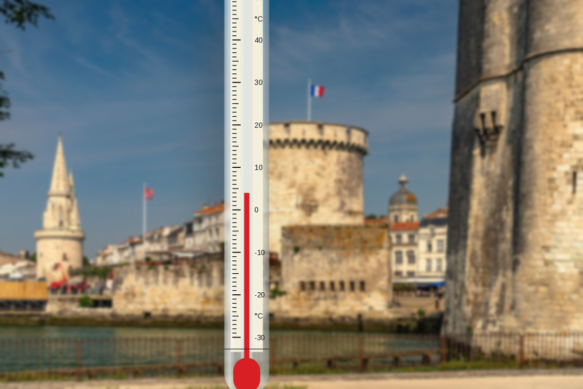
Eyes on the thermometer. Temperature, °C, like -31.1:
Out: 4
